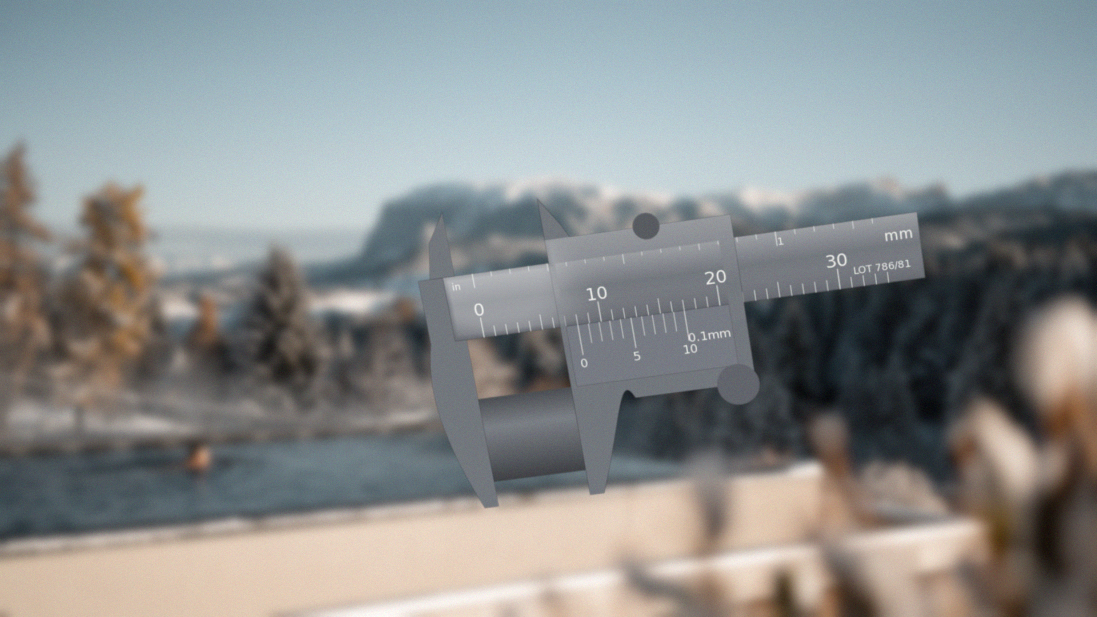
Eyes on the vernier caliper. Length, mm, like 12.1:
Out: 8.0
